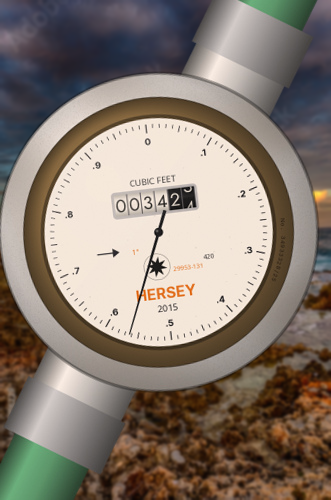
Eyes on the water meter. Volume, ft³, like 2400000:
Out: 3423.56
